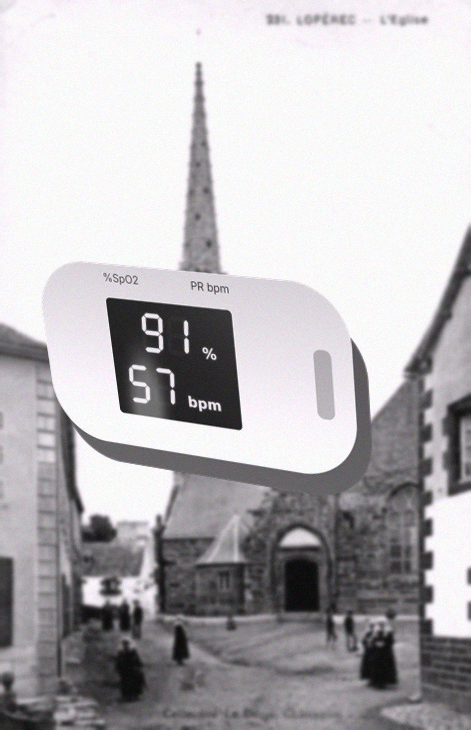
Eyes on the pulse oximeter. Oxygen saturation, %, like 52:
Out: 91
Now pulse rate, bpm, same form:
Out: 57
